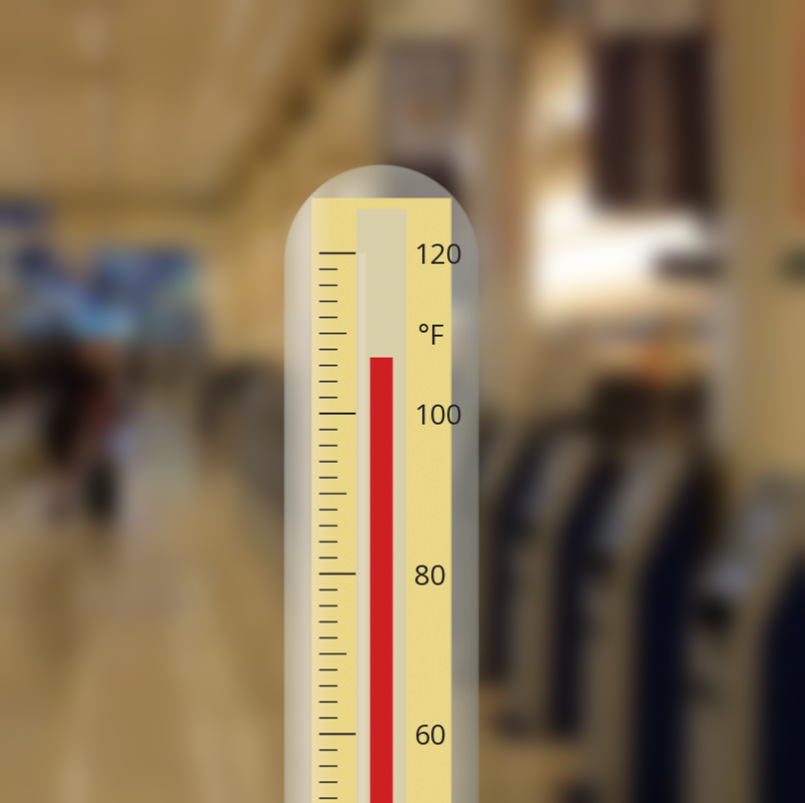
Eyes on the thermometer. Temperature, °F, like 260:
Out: 107
